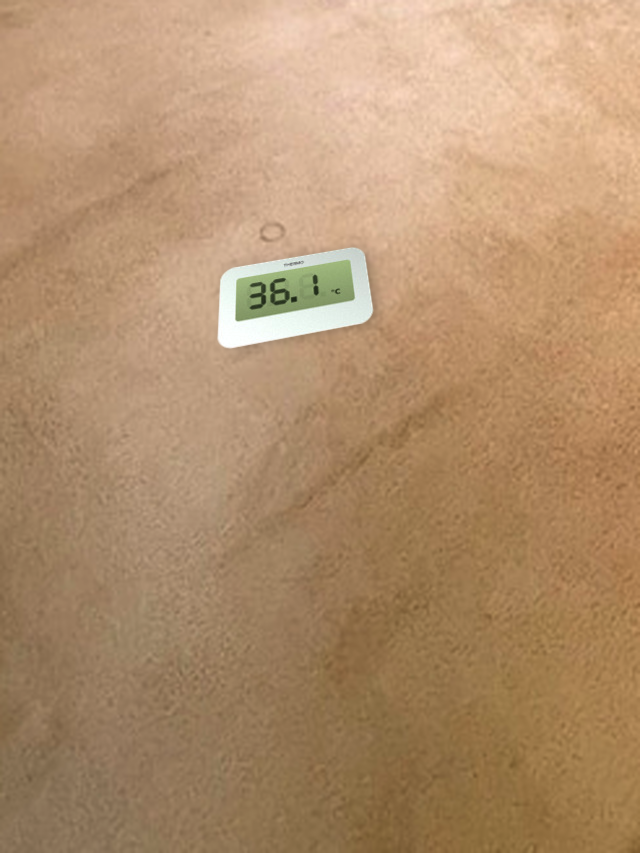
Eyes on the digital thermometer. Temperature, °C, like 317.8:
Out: 36.1
